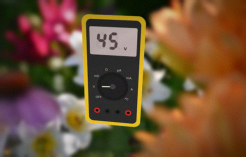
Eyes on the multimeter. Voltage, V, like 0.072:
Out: 45
